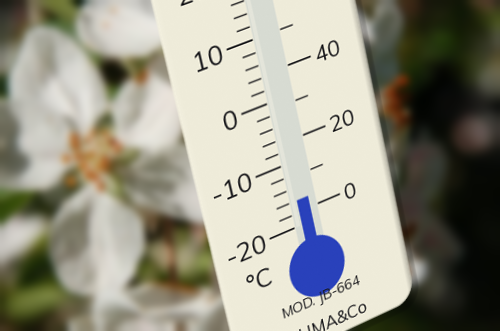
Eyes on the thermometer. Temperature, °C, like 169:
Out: -16
